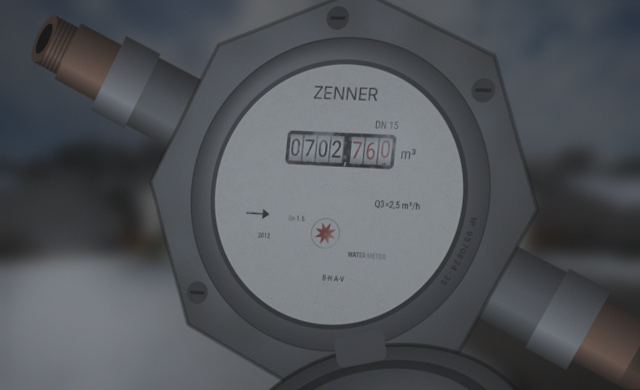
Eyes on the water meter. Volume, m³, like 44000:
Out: 702.760
